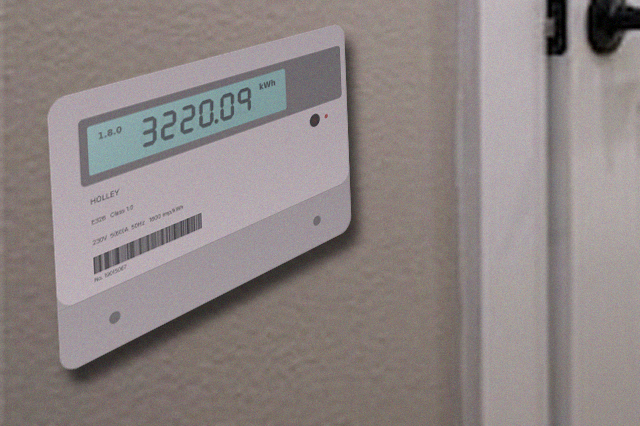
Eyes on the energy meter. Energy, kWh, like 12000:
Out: 3220.09
